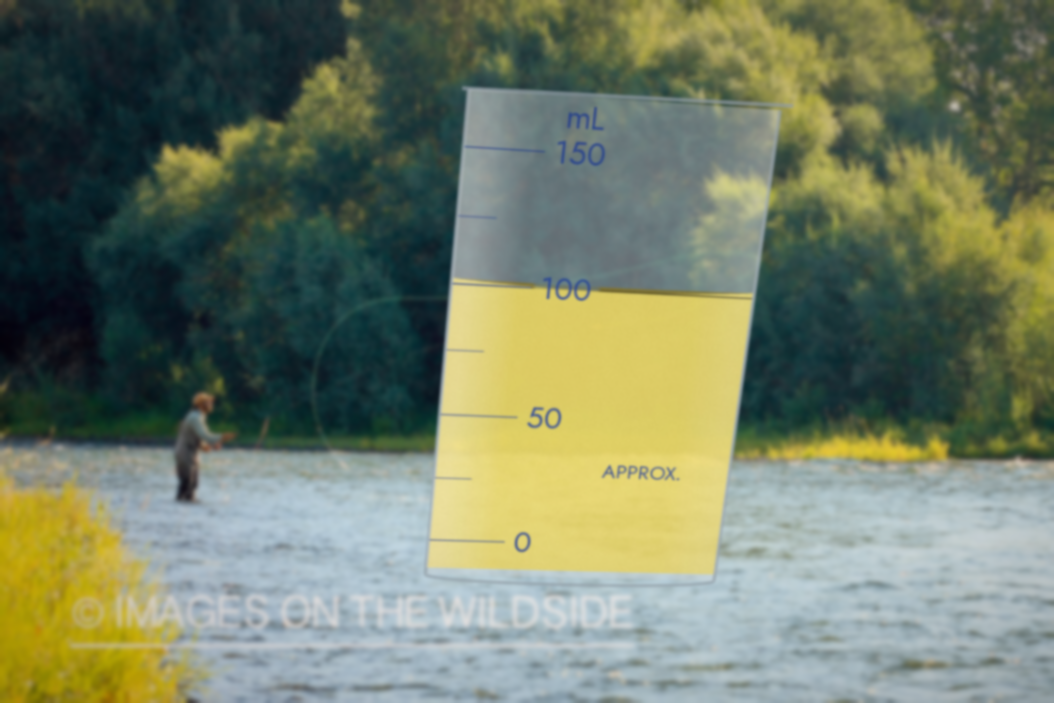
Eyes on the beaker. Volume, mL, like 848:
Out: 100
